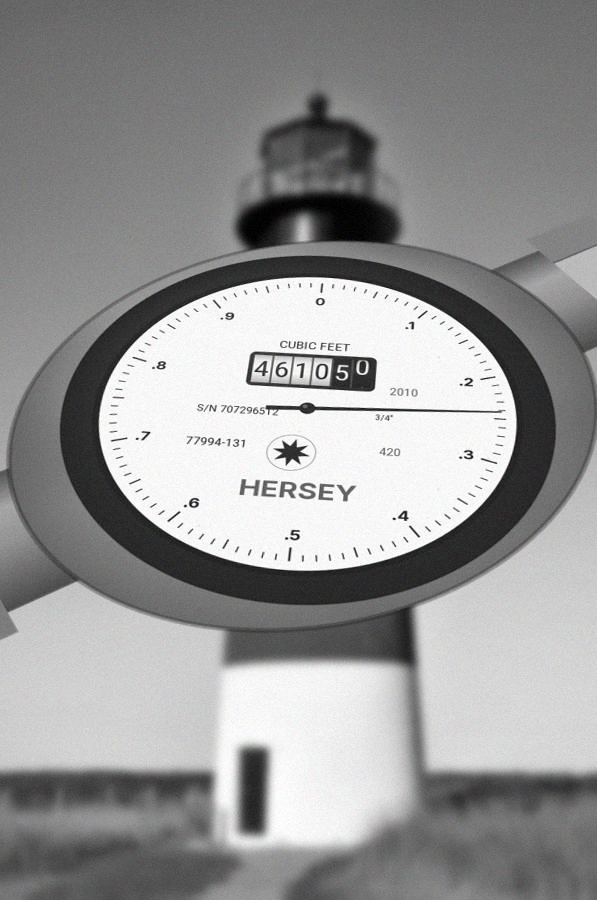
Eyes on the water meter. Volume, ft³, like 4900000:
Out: 461050.24
